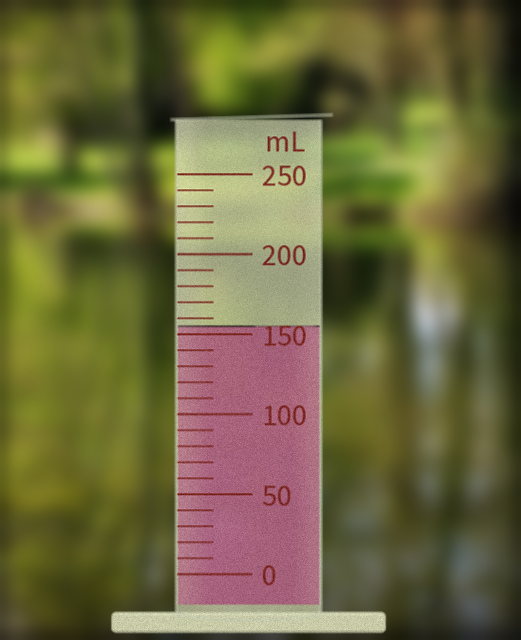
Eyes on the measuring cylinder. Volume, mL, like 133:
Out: 155
